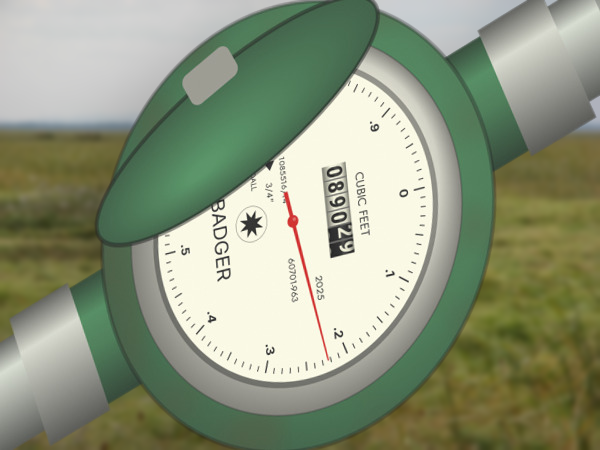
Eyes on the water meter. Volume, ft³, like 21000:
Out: 89029.22
